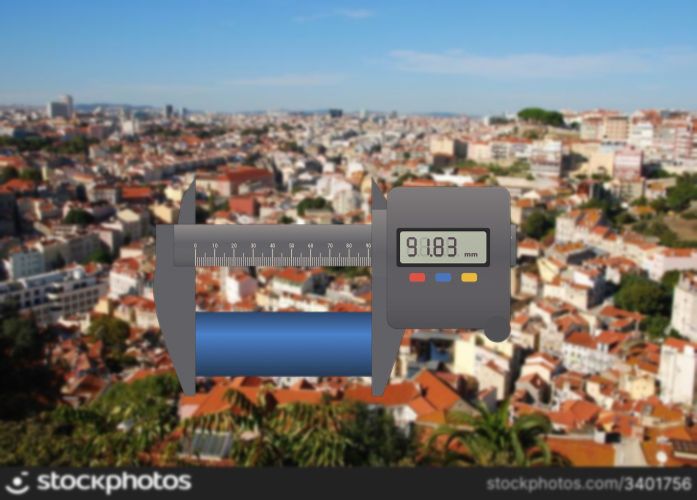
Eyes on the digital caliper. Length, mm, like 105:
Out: 91.83
